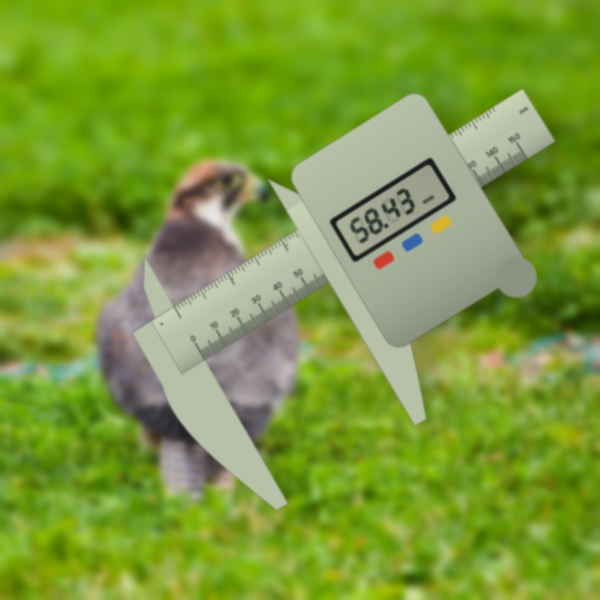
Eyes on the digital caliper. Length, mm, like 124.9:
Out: 58.43
